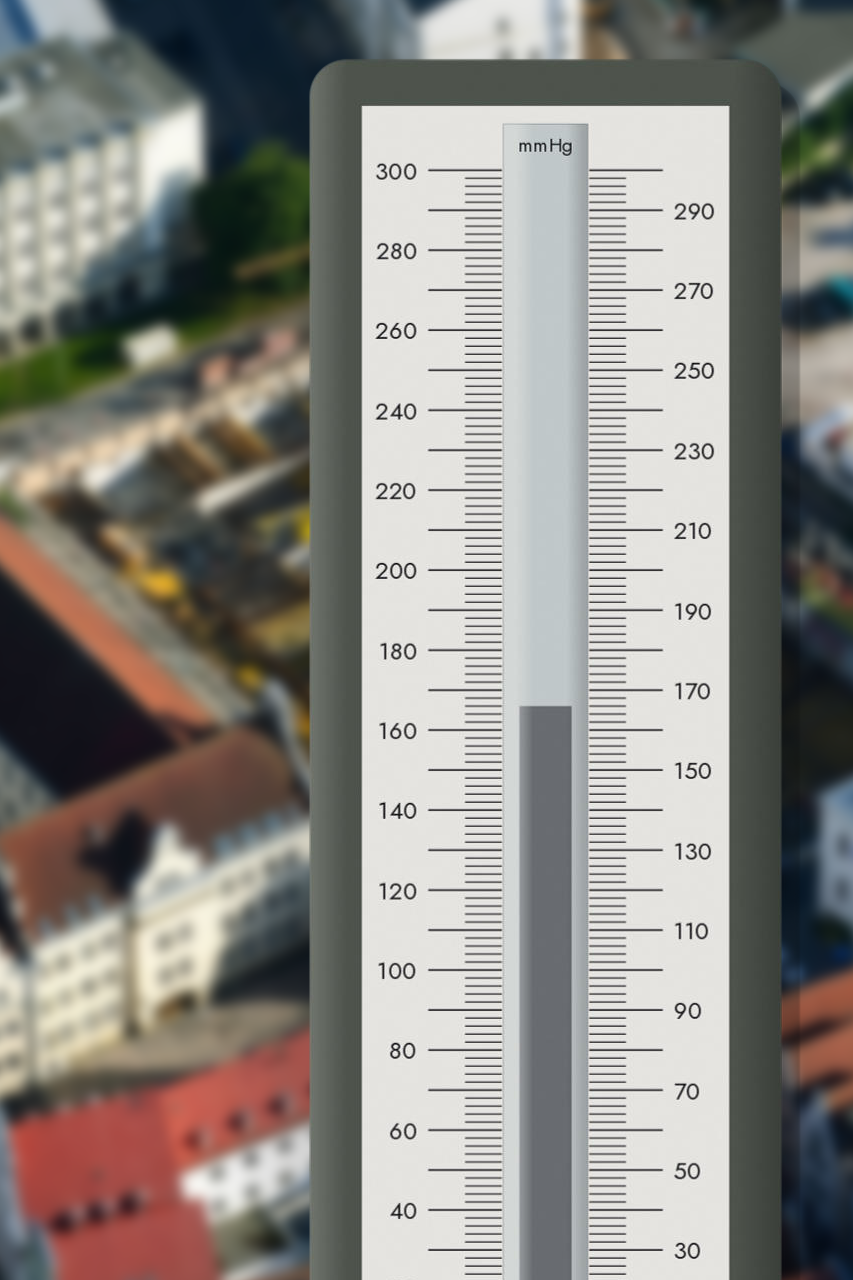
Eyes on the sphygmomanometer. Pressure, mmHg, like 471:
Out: 166
